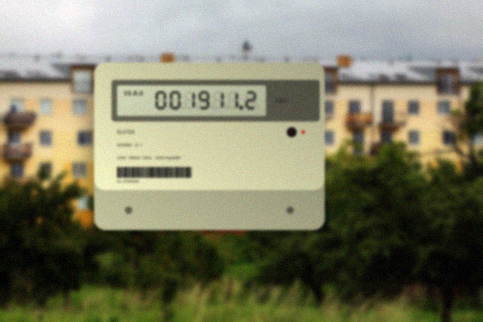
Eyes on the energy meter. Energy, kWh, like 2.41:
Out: 1911.2
